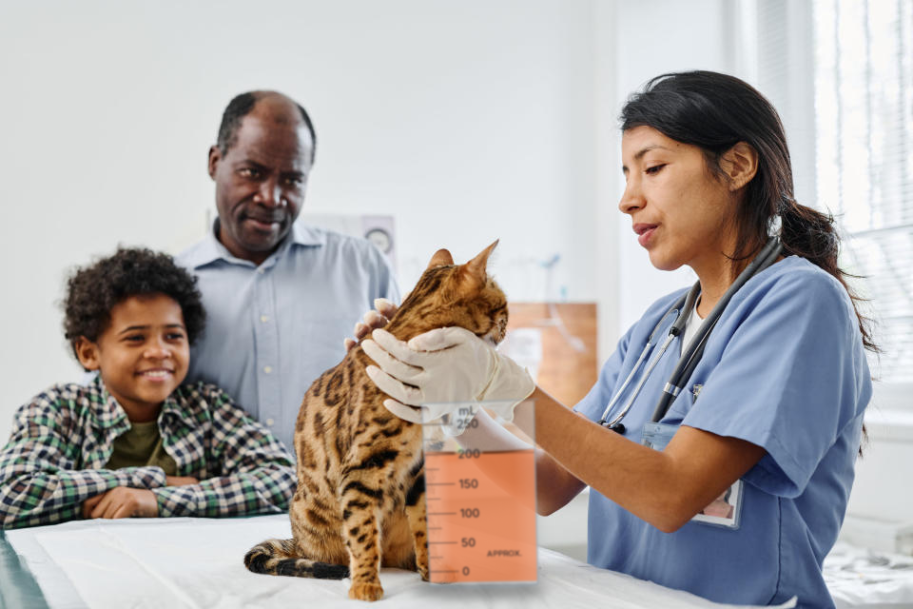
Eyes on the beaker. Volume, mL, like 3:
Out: 200
